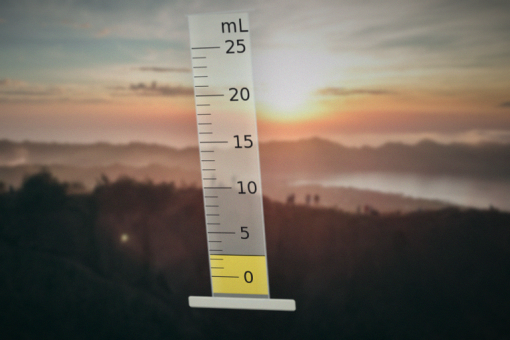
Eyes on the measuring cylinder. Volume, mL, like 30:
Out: 2.5
